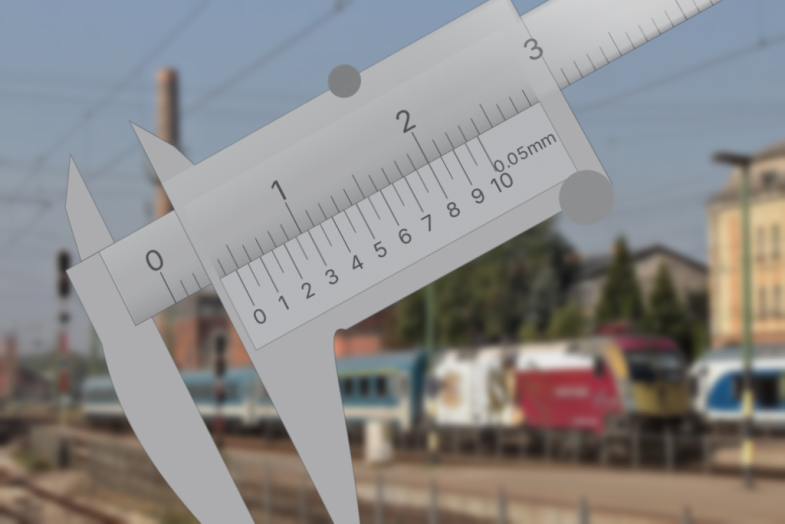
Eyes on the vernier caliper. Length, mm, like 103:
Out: 4.8
